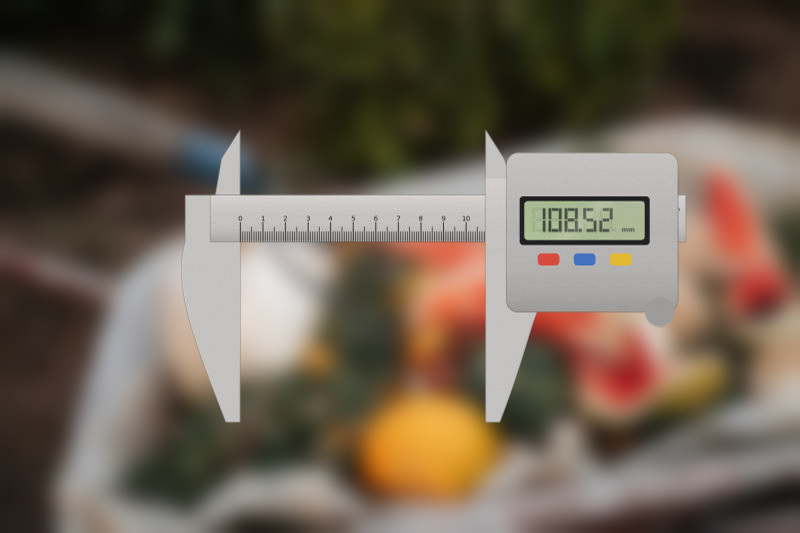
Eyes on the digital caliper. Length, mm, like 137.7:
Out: 108.52
